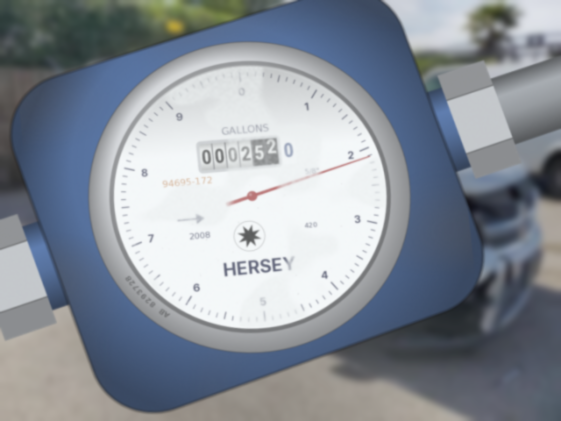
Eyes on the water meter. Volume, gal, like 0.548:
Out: 2522.1
